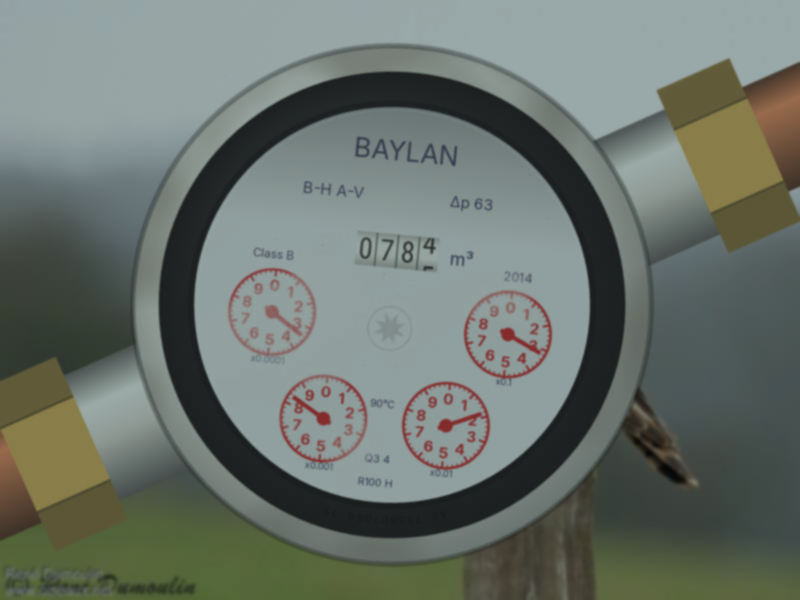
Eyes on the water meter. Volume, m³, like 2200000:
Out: 784.3183
